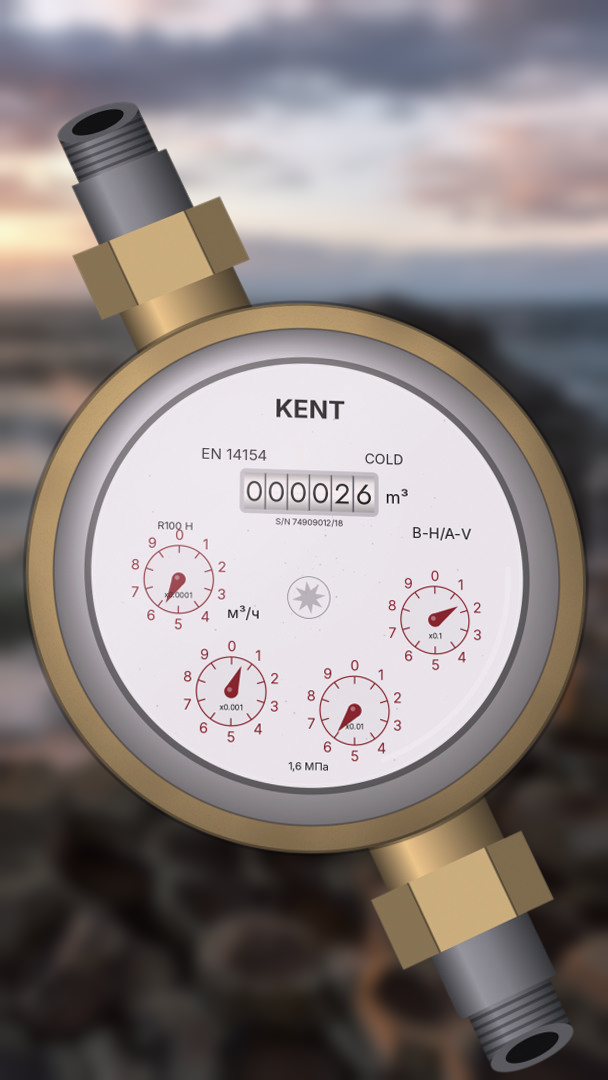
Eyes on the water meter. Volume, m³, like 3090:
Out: 26.1605
